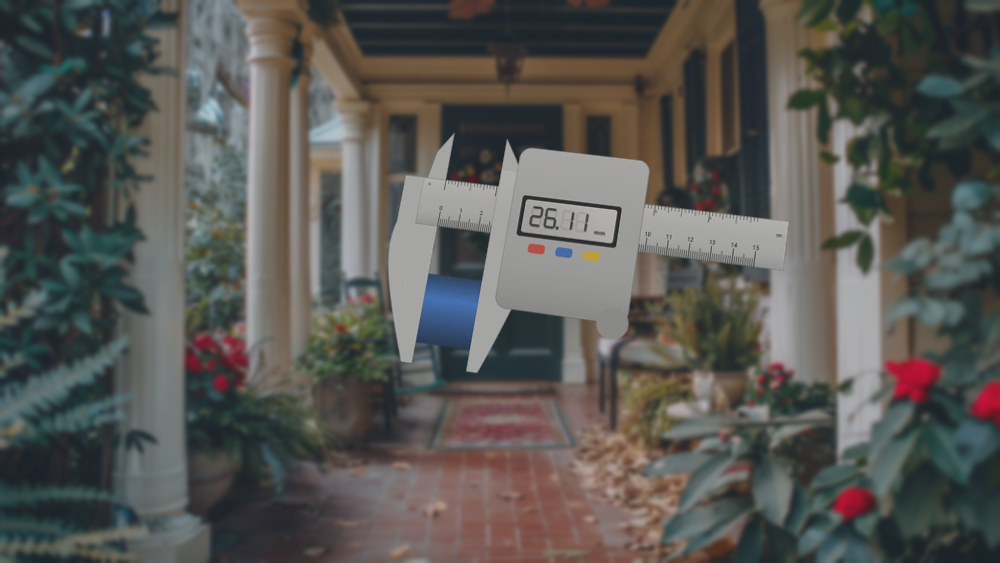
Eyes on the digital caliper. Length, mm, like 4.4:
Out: 26.11
